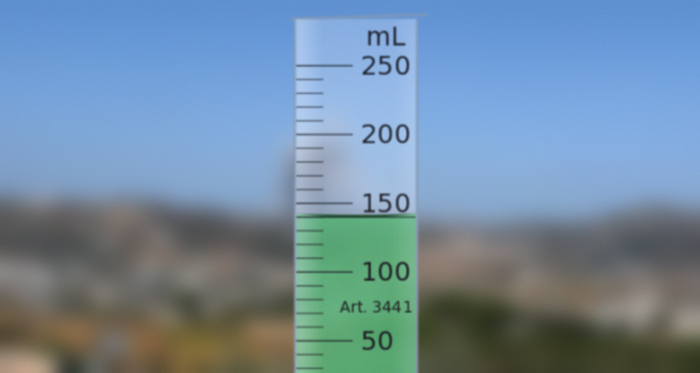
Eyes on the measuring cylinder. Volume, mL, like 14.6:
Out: 140
